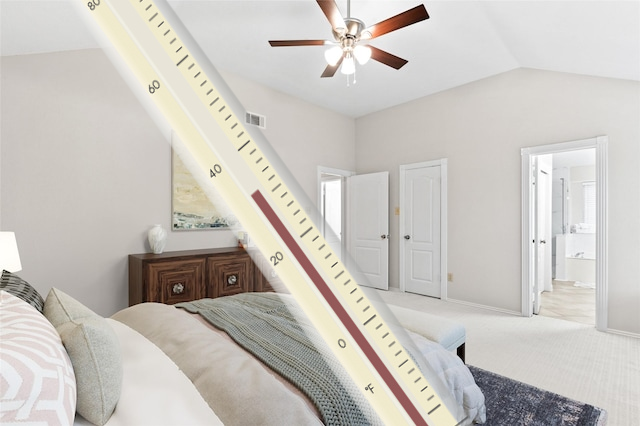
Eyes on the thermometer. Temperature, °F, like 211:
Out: 32
